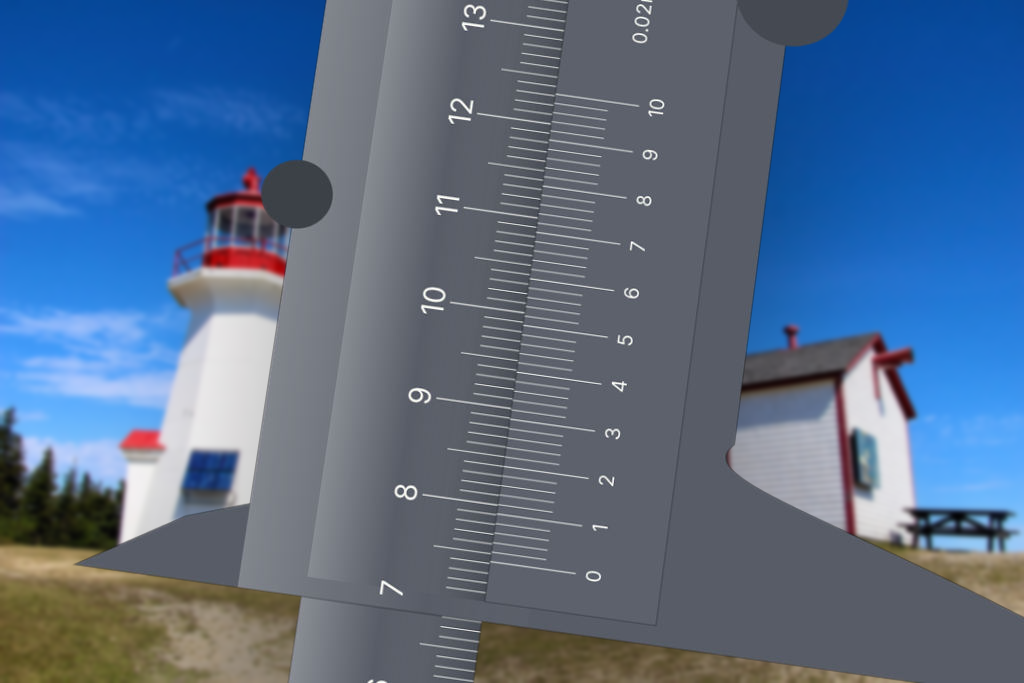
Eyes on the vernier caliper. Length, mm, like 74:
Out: 74.2
